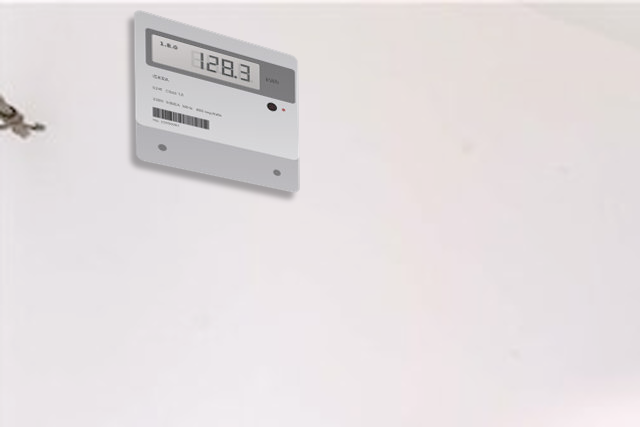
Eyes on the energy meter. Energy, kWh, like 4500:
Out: 128.3
